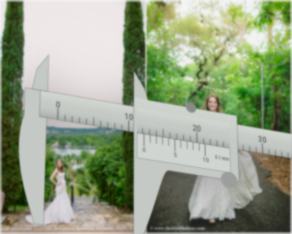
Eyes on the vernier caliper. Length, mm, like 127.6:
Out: 12.2
